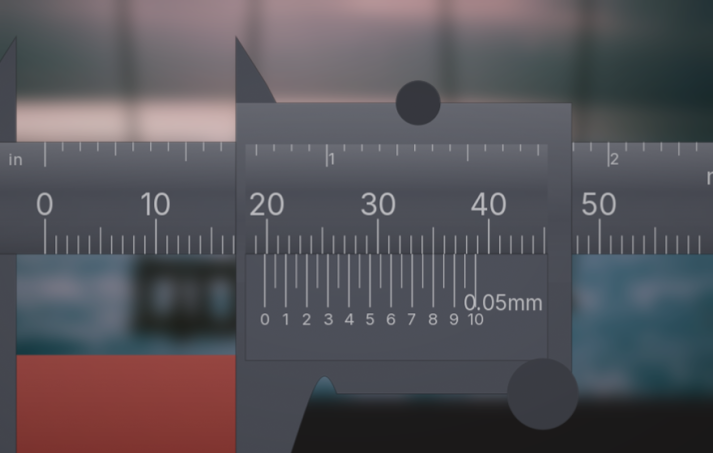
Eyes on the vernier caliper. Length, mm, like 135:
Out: 19.8
